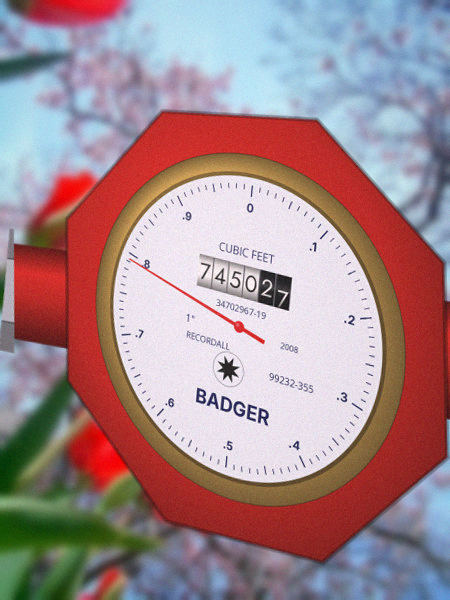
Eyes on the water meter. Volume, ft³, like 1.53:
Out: 745026.79
